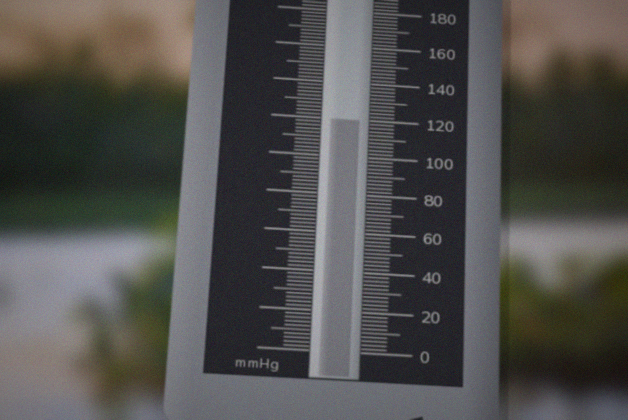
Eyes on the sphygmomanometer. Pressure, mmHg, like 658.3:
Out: 120
